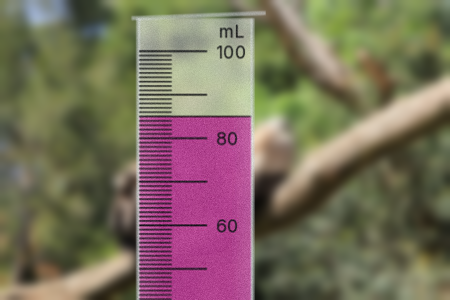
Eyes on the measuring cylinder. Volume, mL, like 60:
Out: 85
